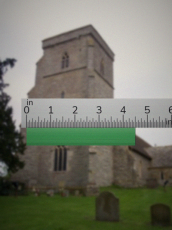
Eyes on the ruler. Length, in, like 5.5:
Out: 4.5
